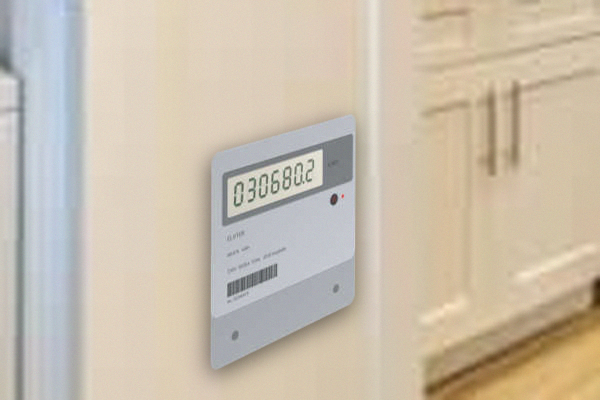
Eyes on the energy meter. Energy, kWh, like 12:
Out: 30680.2
